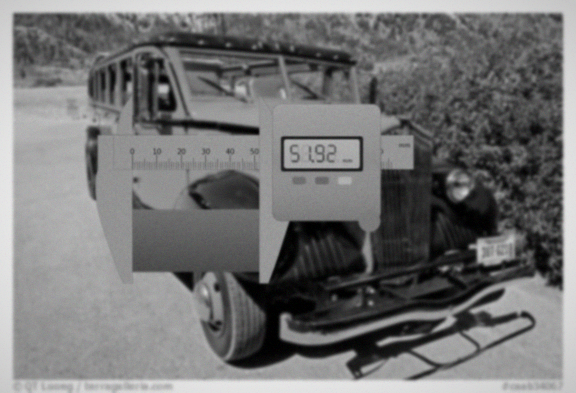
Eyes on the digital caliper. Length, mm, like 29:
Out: 51.92
